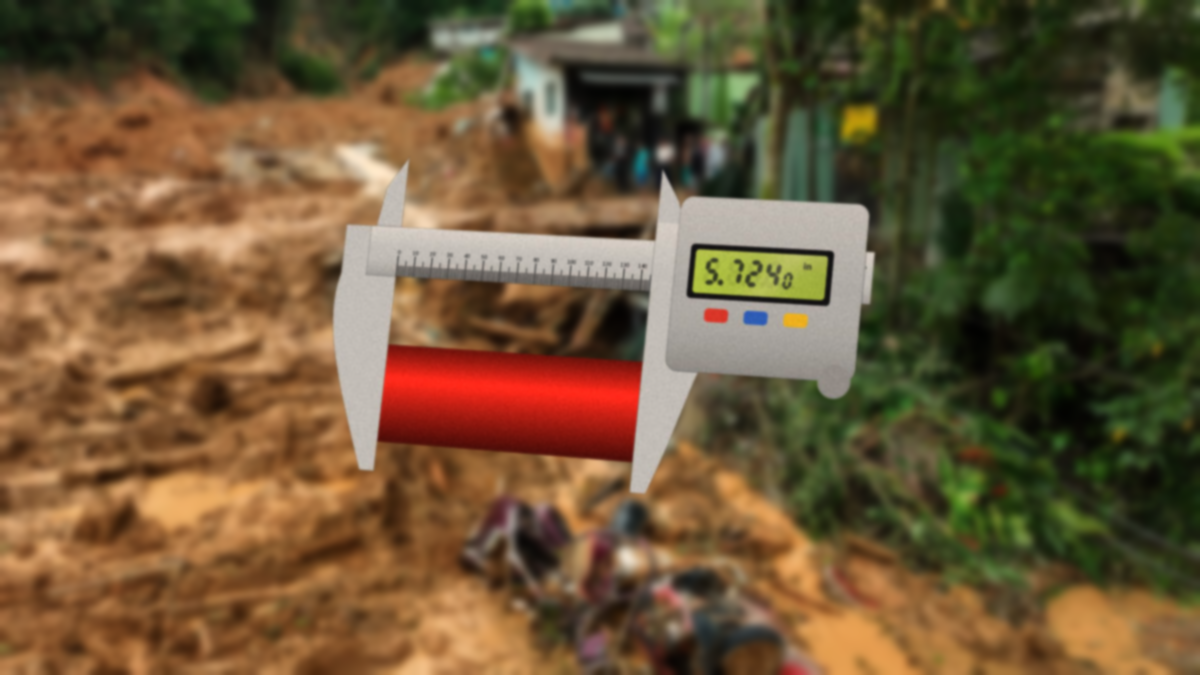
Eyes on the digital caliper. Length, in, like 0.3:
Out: 5.7240
